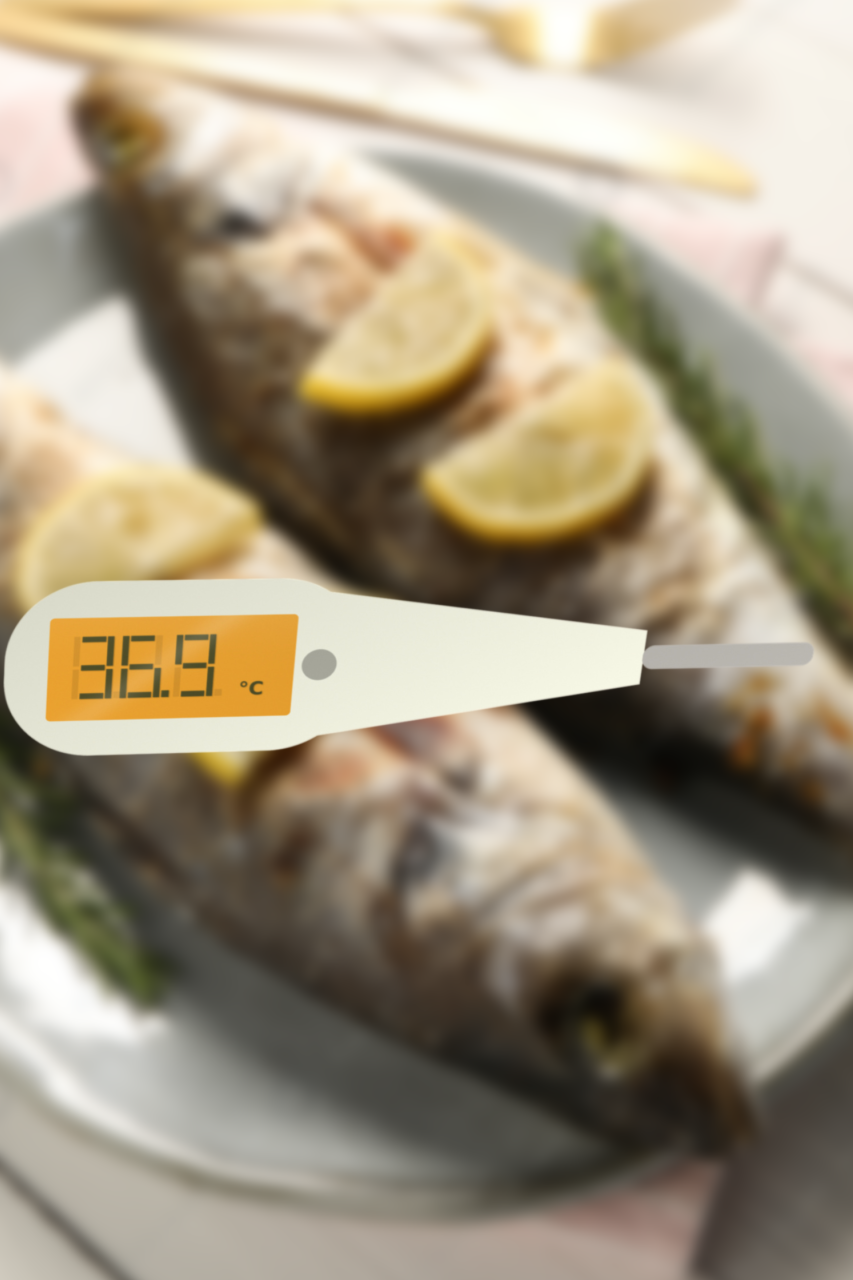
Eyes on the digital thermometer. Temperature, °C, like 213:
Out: 36.9
